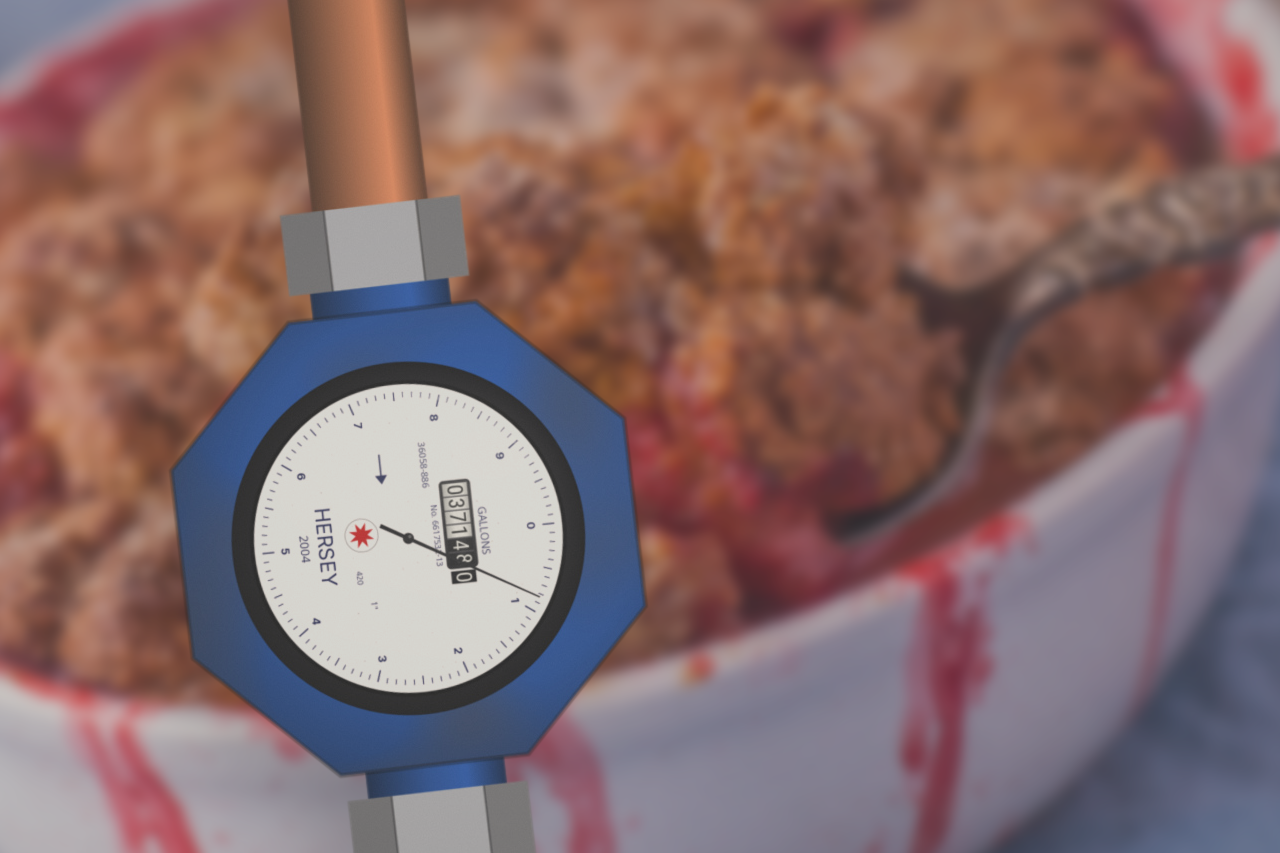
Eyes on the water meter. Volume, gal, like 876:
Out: 371480.8
